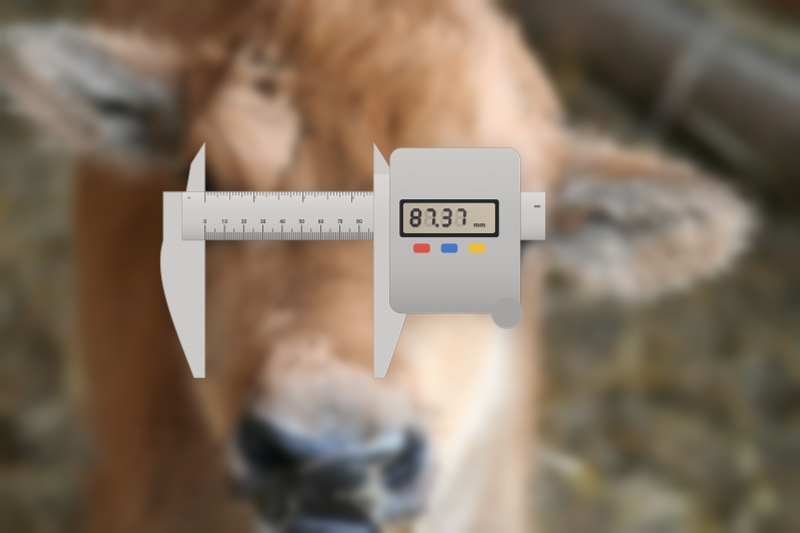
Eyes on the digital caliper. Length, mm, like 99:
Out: 87.37
